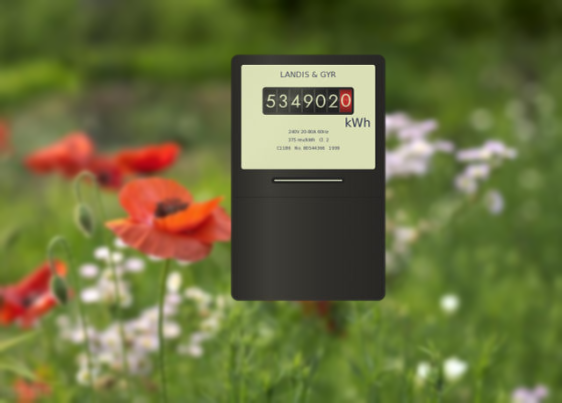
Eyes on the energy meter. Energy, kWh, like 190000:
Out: 534902.0
